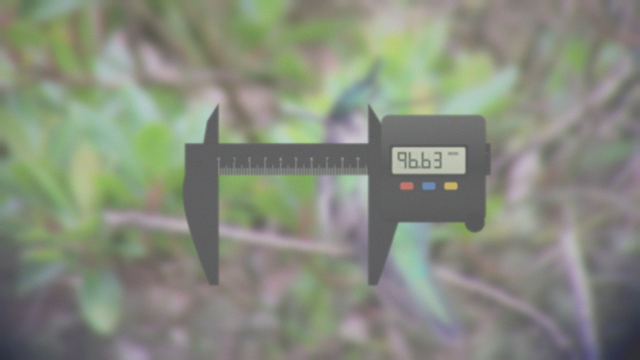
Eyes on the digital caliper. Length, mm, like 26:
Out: 96.63
